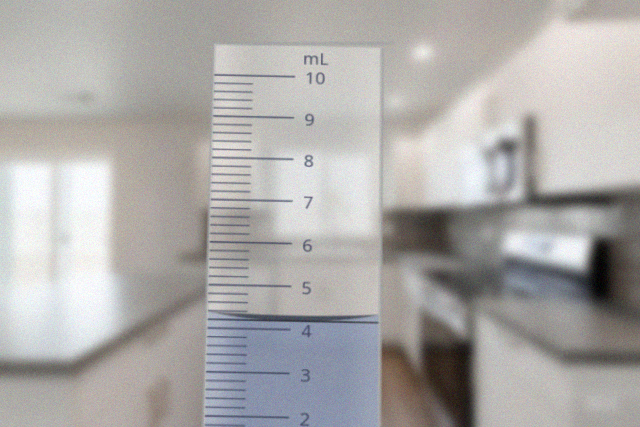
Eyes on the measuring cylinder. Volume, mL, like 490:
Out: 4.2
